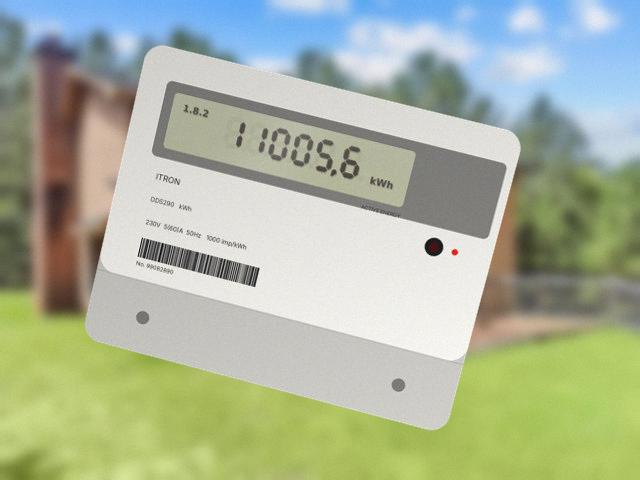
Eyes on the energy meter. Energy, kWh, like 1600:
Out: 11005.6
